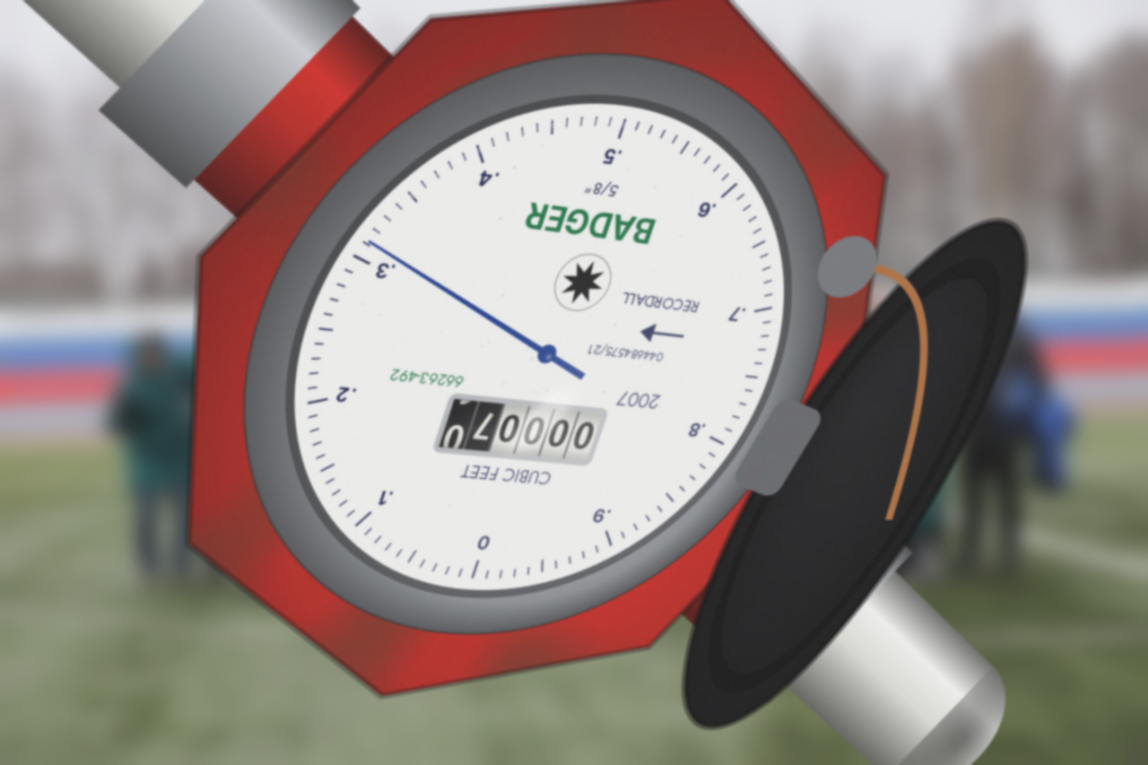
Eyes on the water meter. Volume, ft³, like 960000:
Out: 70.31
